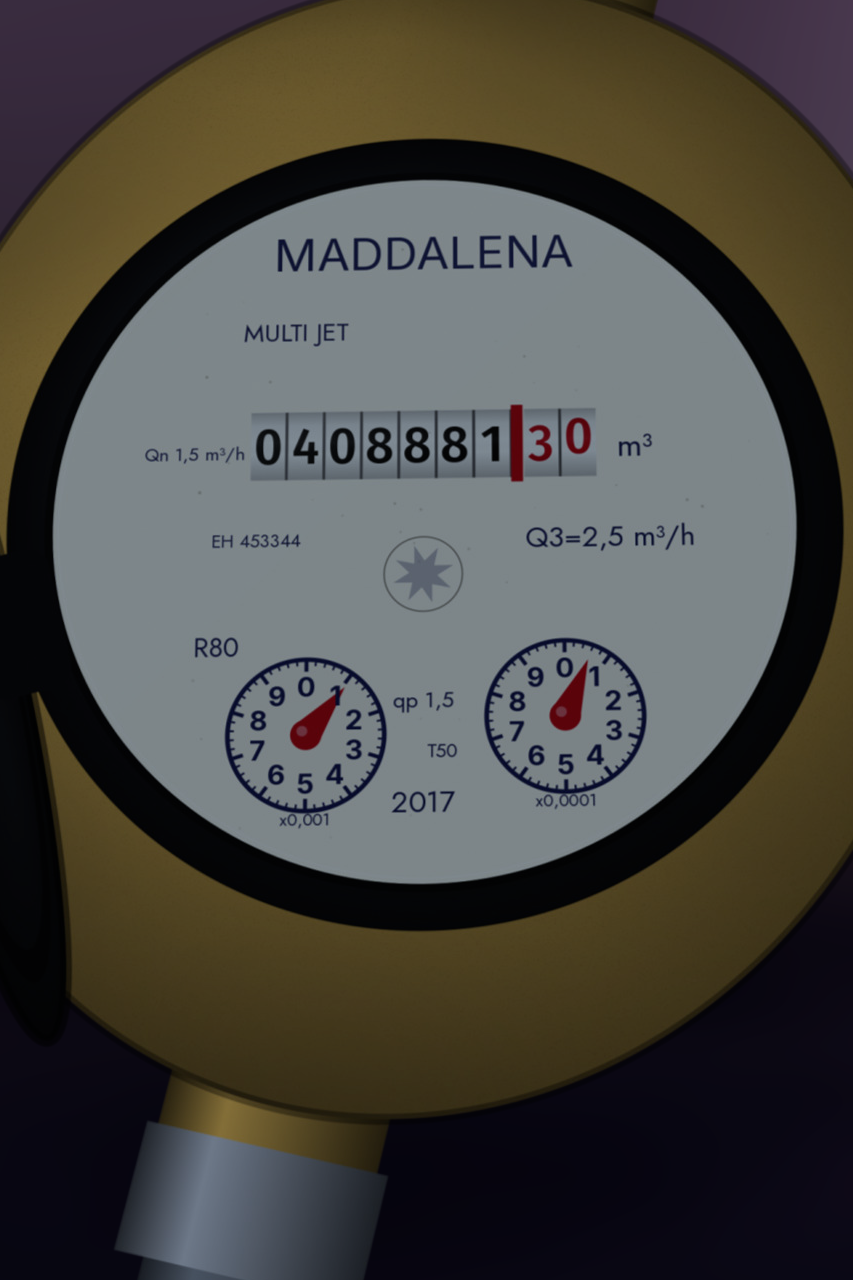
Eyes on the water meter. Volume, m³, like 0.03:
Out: 408881.3010
